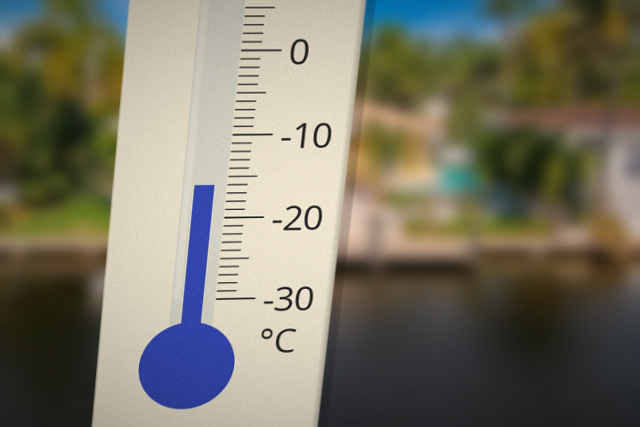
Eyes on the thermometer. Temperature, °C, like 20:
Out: -16
